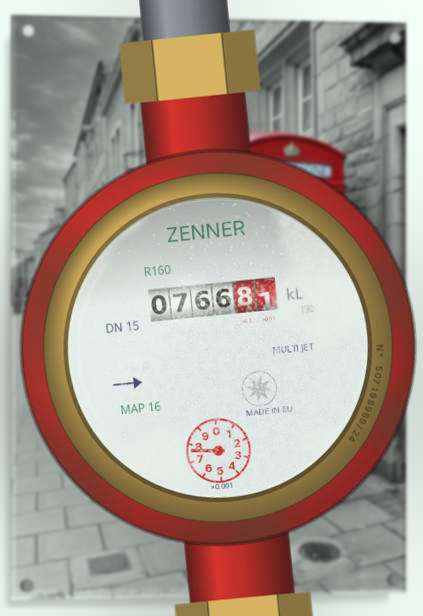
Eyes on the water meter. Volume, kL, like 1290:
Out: 766.807
